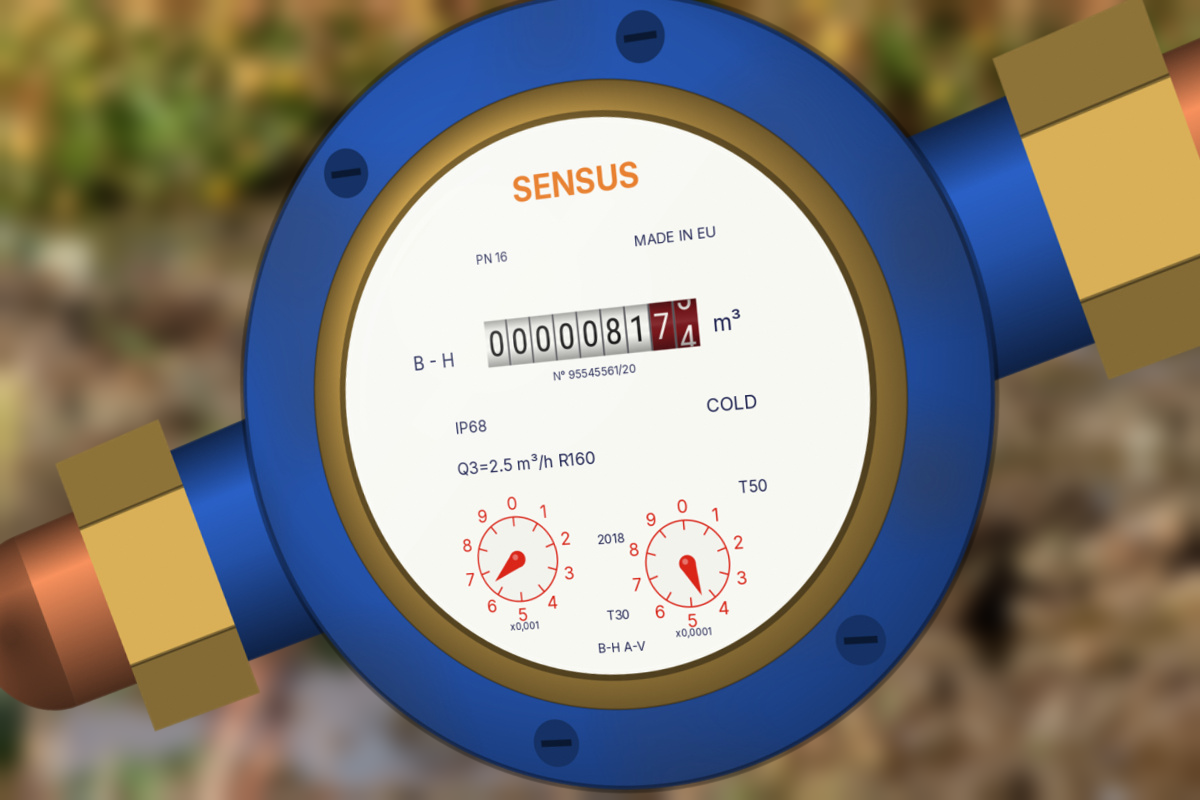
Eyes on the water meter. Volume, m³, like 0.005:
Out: 81.7364
